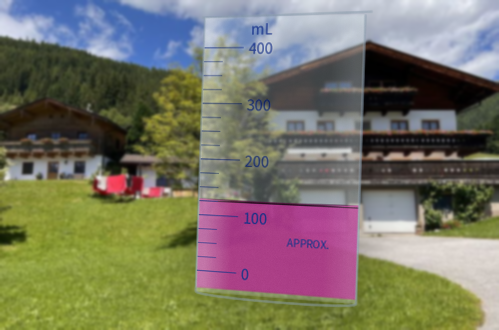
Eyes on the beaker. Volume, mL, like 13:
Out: 125
